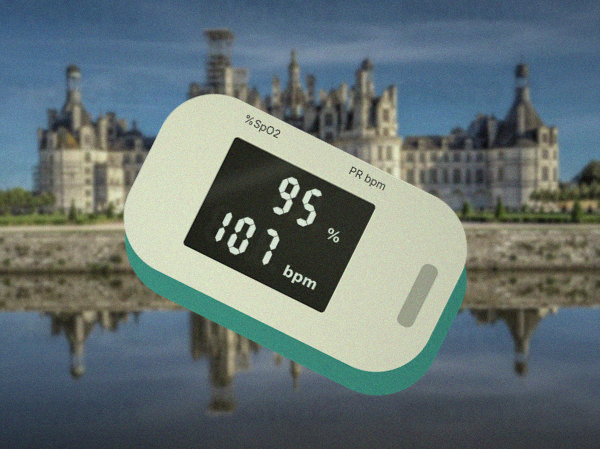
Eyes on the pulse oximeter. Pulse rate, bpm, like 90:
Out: 107
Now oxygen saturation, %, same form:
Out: 95
